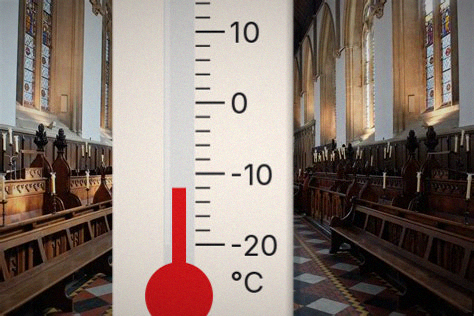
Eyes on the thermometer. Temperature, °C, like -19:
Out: -12
